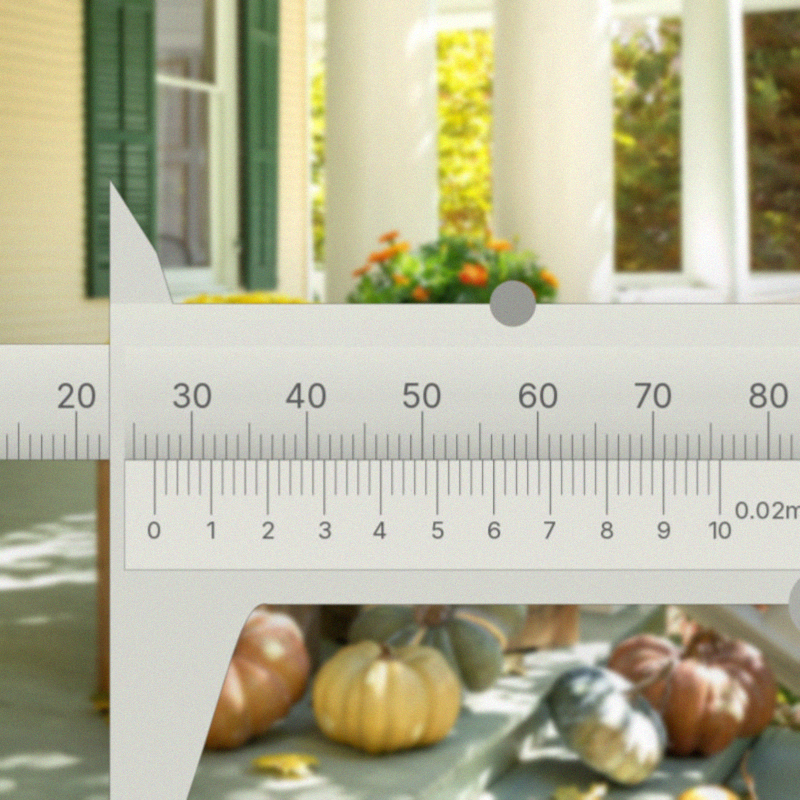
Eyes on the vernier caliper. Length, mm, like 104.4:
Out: 26.8
